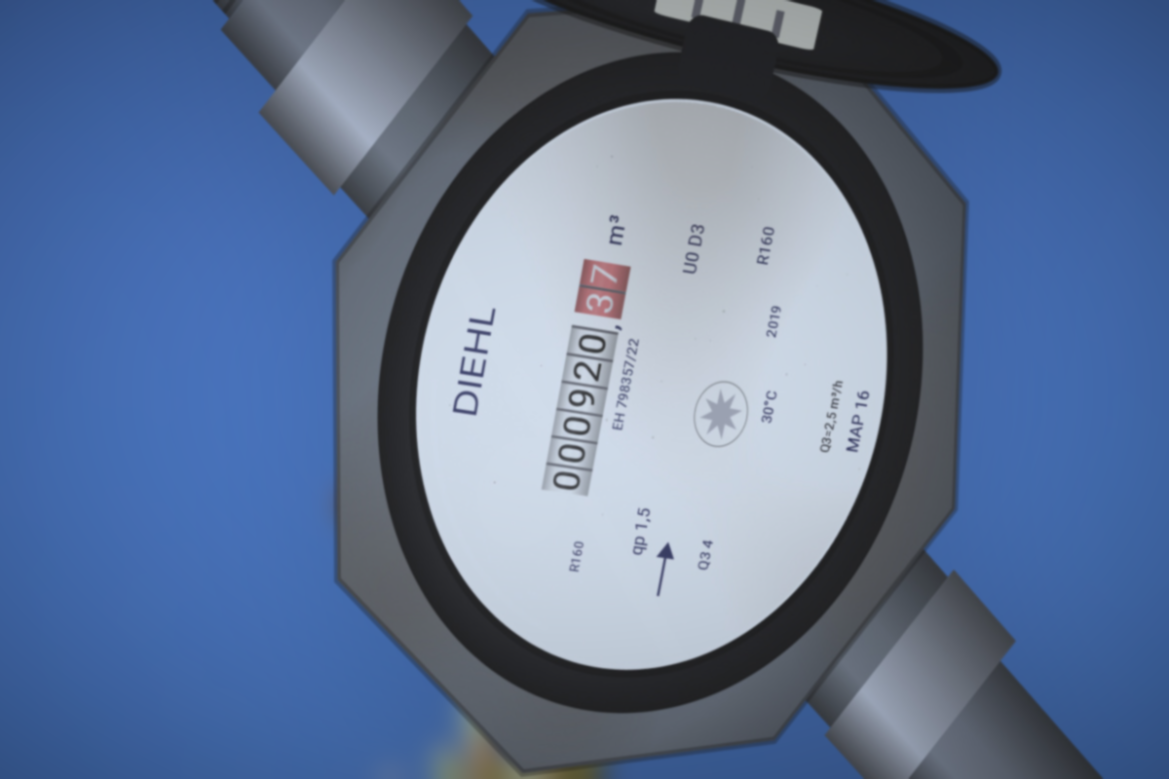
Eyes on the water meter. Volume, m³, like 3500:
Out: 920.37
